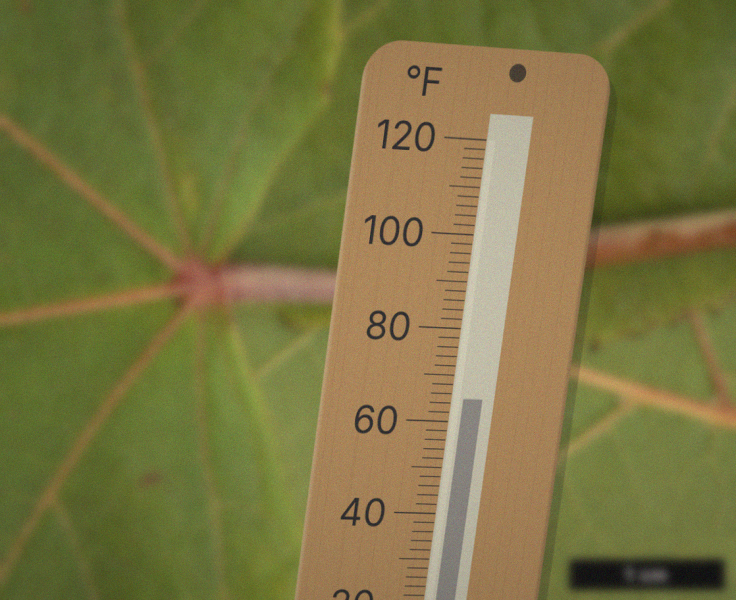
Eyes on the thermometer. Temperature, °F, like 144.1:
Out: 65
